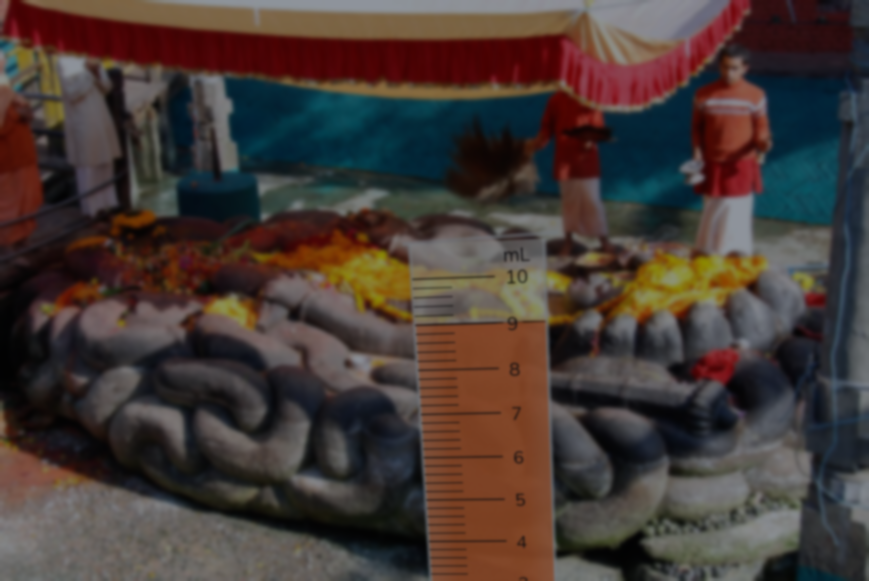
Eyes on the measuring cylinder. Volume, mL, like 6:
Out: 9
